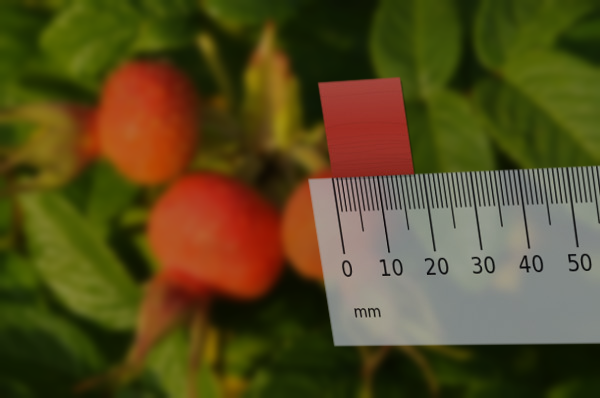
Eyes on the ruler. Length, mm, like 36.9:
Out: 18
